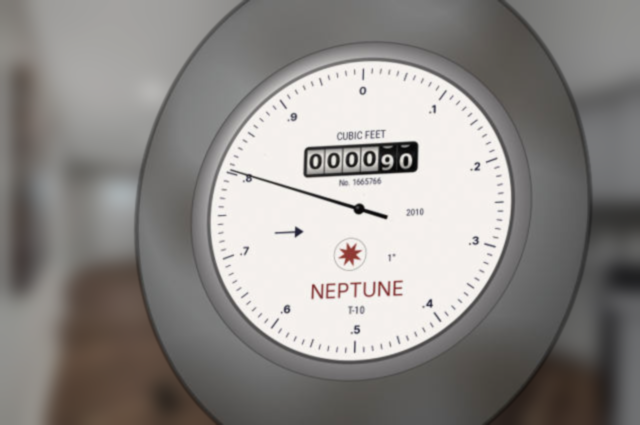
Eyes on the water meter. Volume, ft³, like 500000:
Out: 89.80
